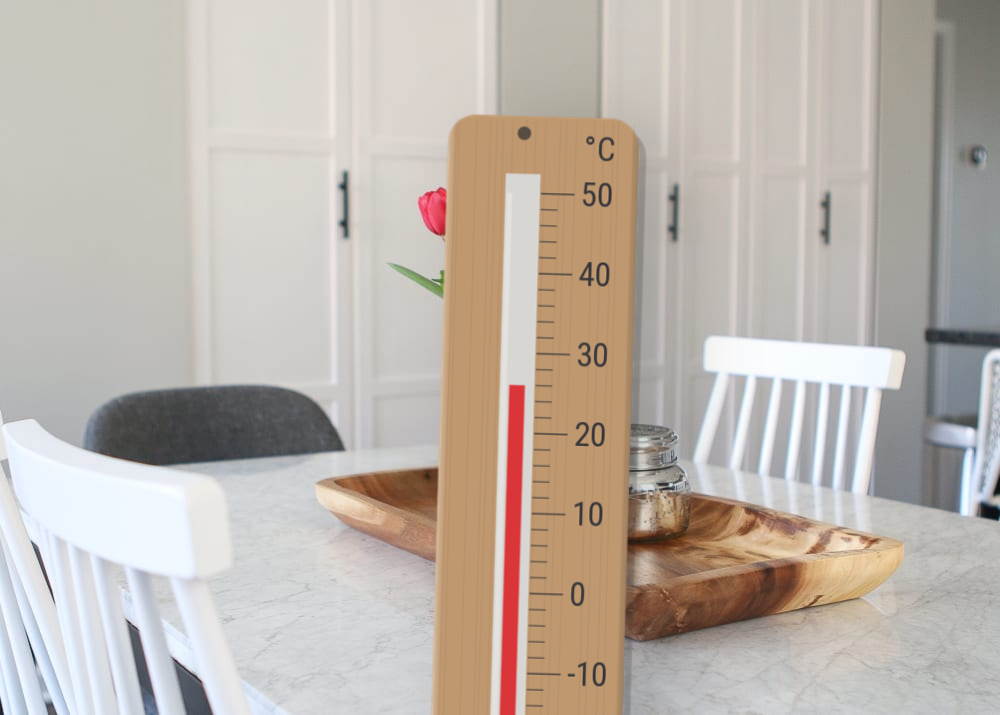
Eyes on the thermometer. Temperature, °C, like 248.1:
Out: 26
